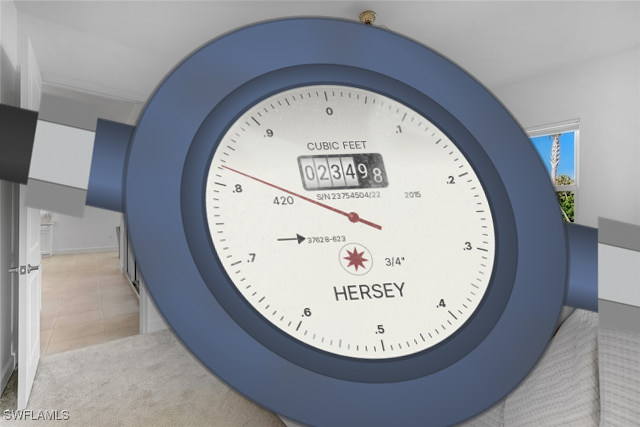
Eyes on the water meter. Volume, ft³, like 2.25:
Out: 23497.82
